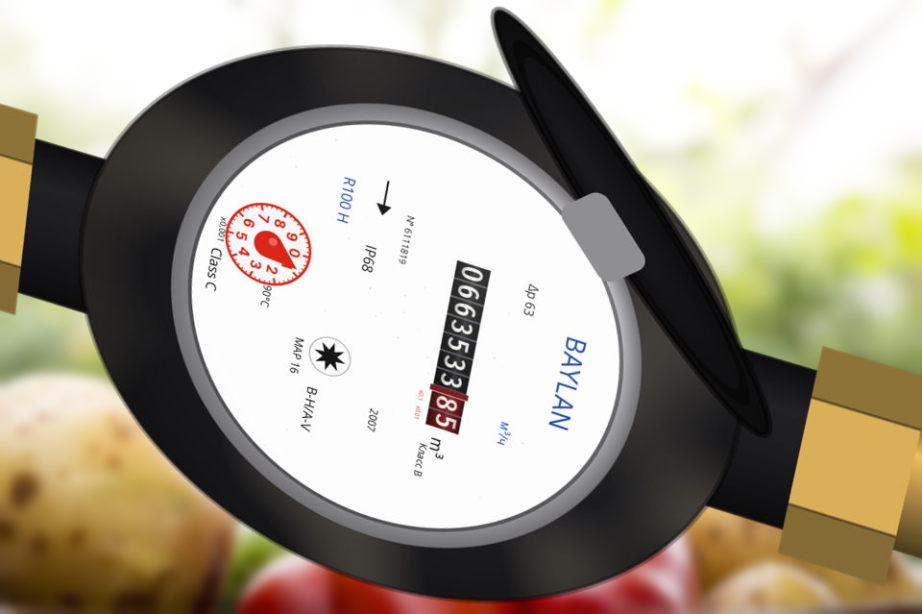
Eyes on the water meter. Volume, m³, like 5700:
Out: 663533.850
